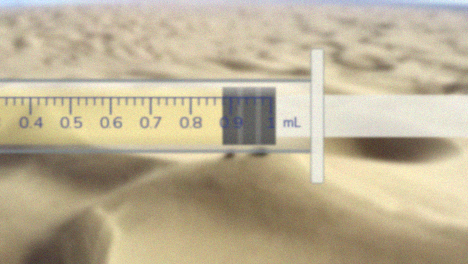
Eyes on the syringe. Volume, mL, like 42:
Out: 0.88
